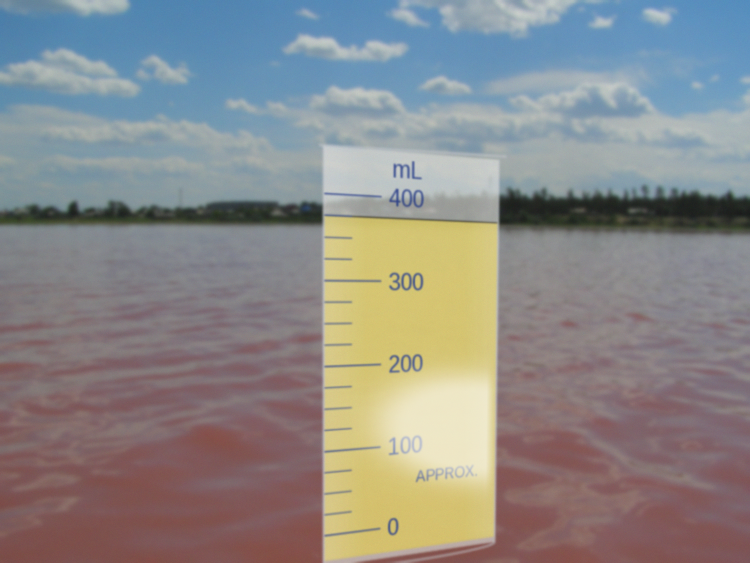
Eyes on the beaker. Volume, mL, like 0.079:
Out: 375
